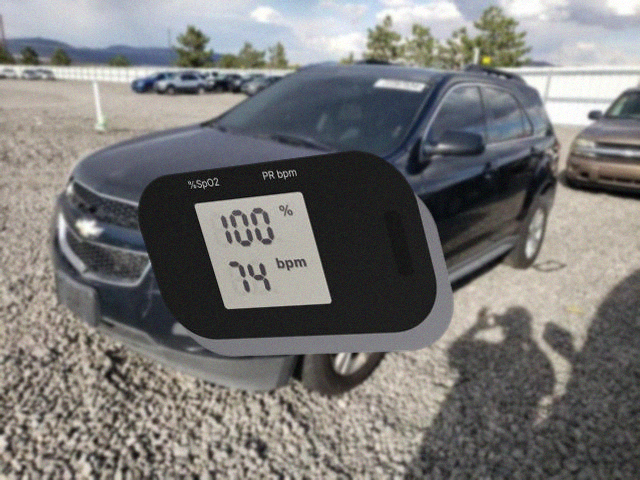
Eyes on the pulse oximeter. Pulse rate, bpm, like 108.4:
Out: 74
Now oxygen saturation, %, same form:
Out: 100
